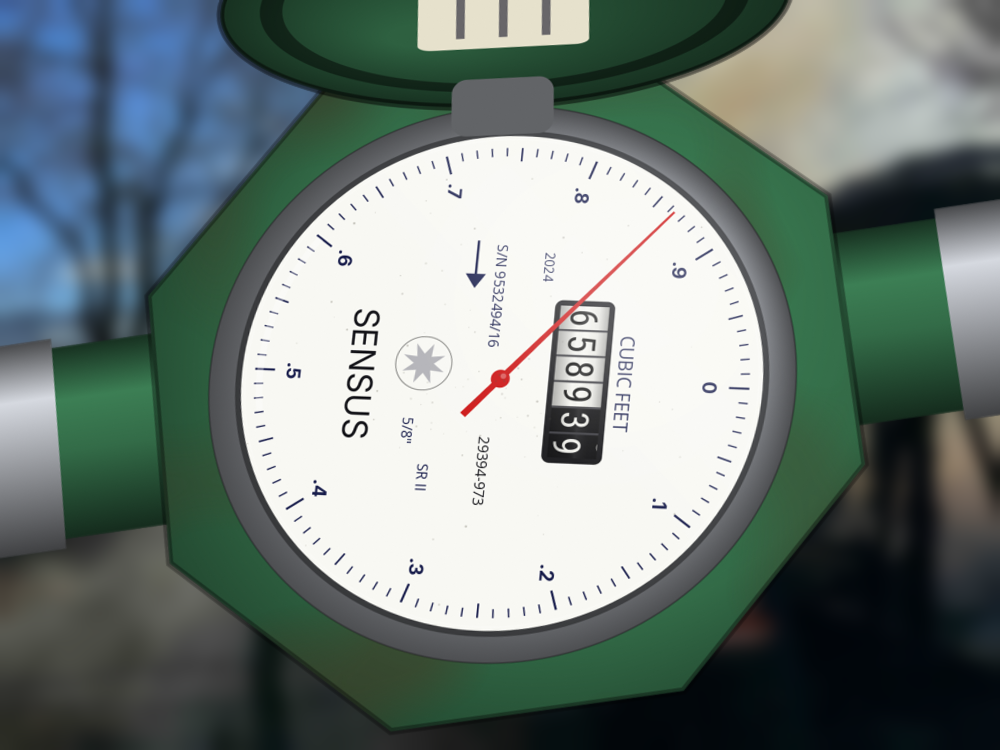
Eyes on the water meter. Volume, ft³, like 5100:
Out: 658938.86
